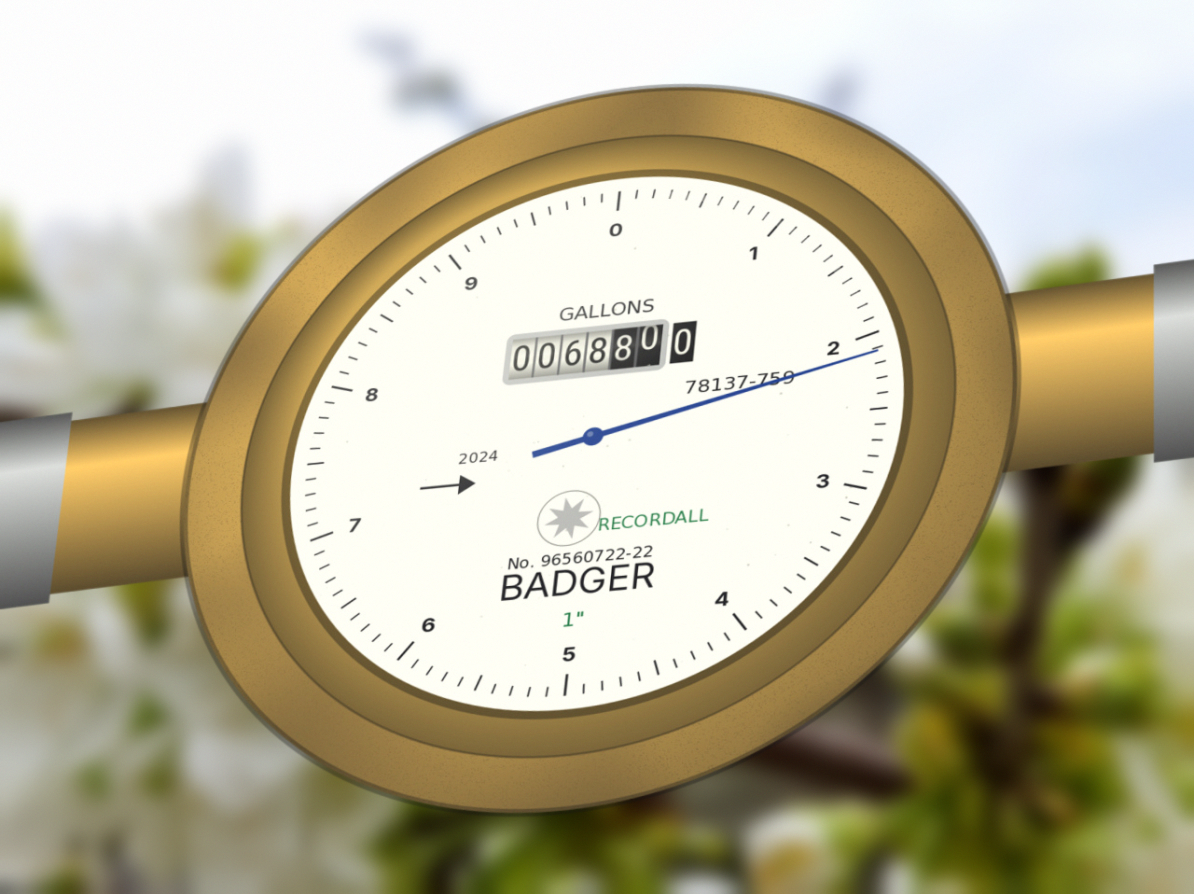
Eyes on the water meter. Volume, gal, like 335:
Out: 68802.1
